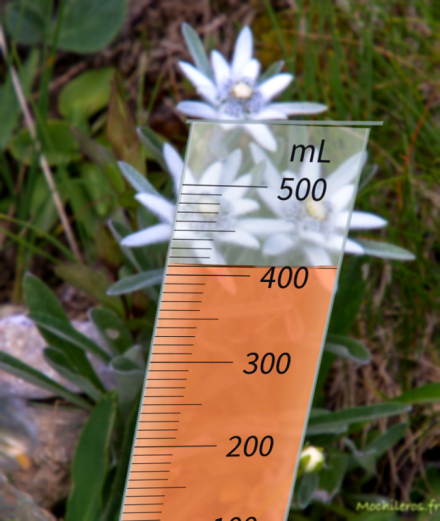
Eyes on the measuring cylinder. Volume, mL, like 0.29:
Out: 410
